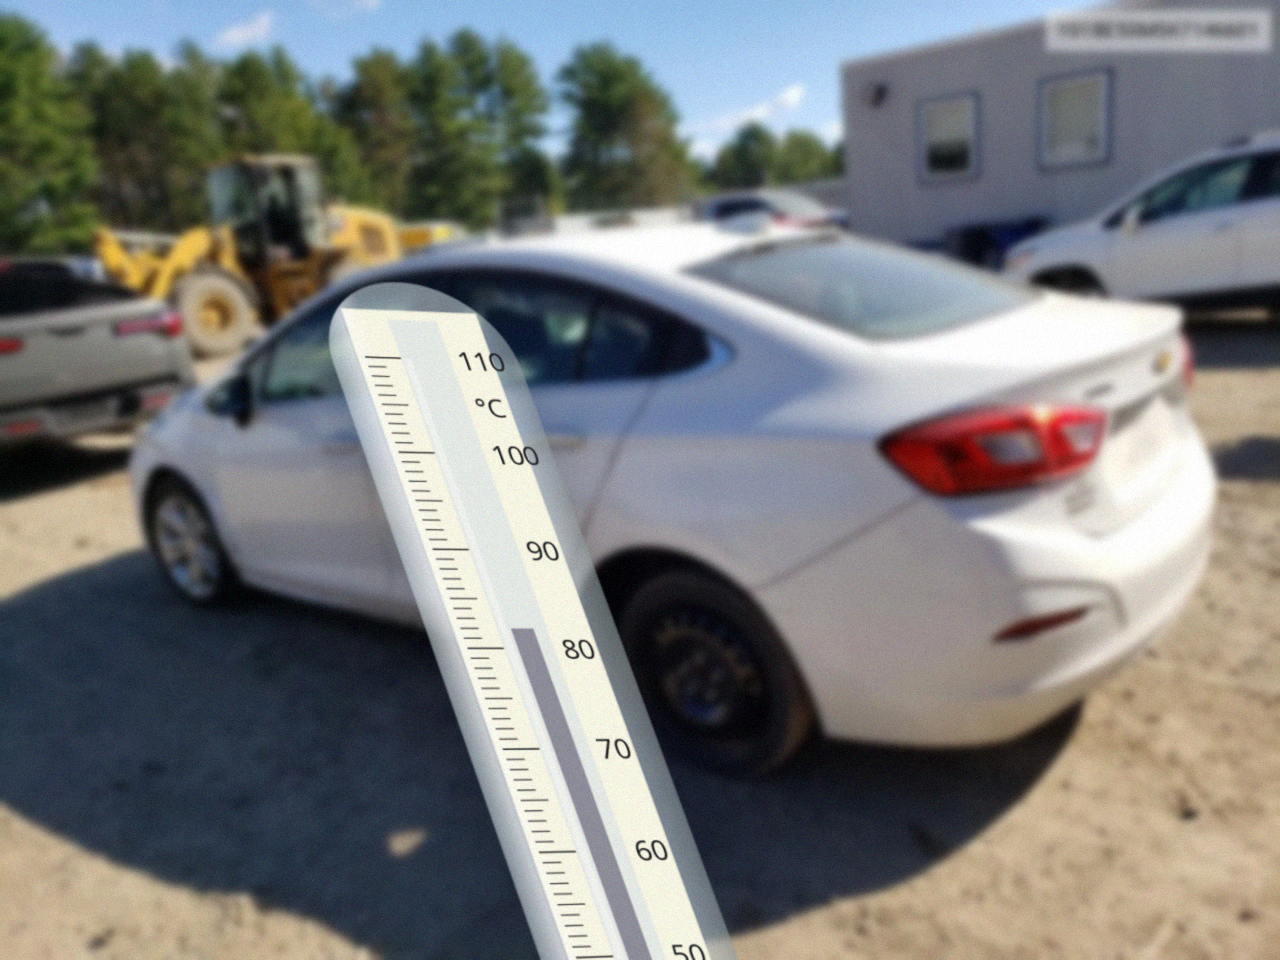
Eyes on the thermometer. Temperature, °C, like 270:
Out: 82
